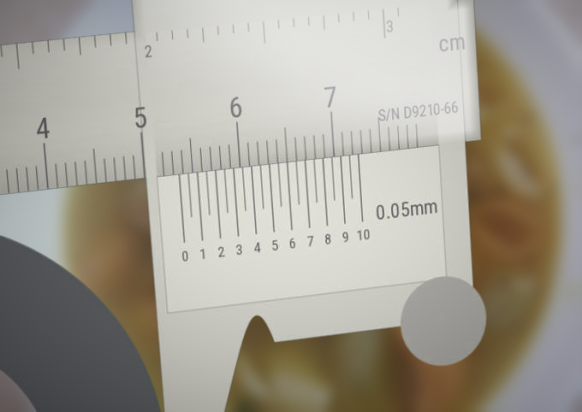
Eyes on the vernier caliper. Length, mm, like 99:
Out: 53.6
